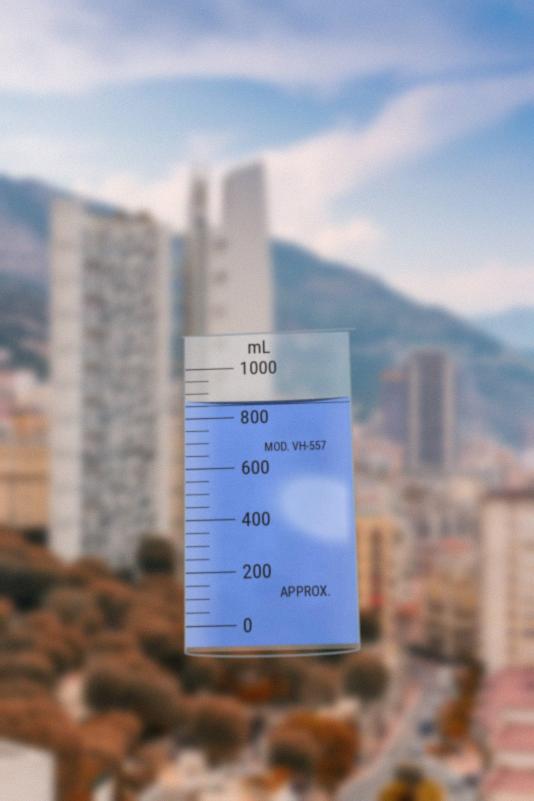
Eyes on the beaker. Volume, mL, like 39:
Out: 850
